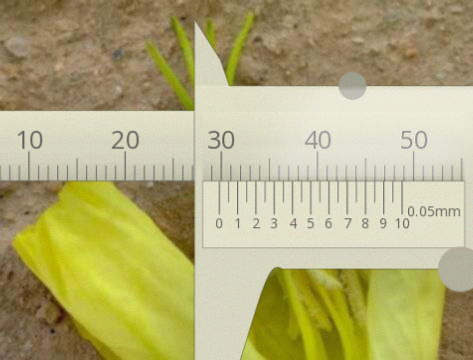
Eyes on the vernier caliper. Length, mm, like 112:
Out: 29.8
